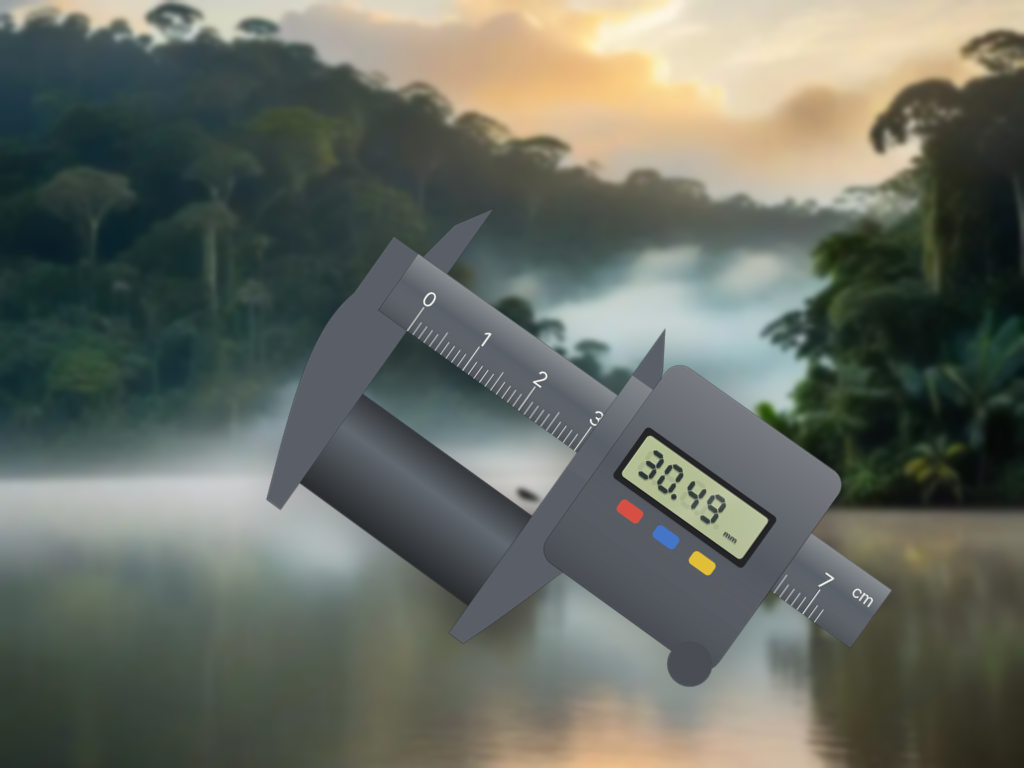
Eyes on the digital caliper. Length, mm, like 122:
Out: 30.49
